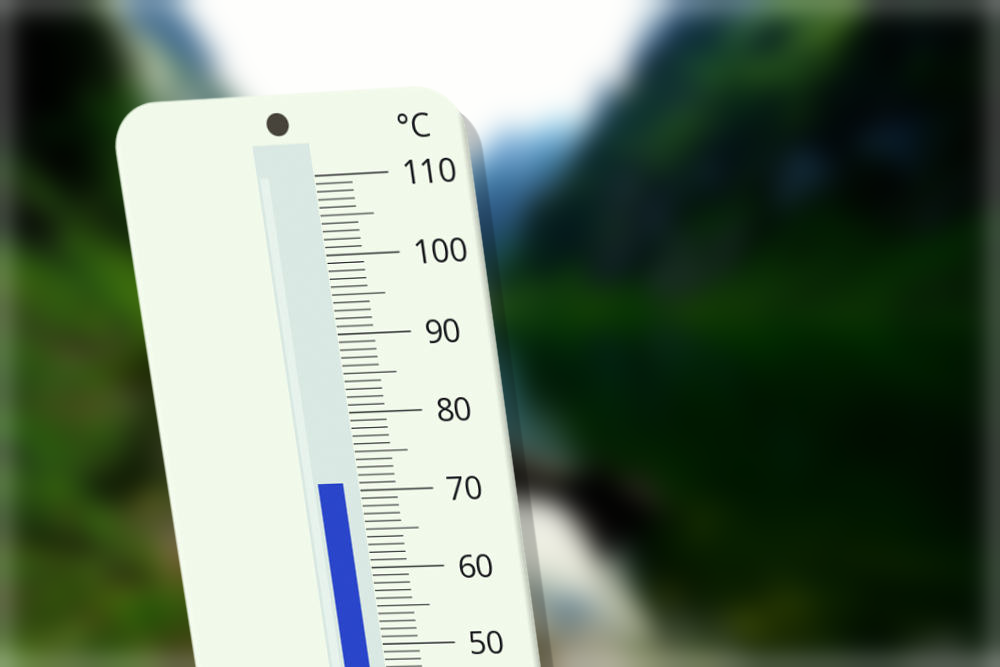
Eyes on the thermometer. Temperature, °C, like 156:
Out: 71
